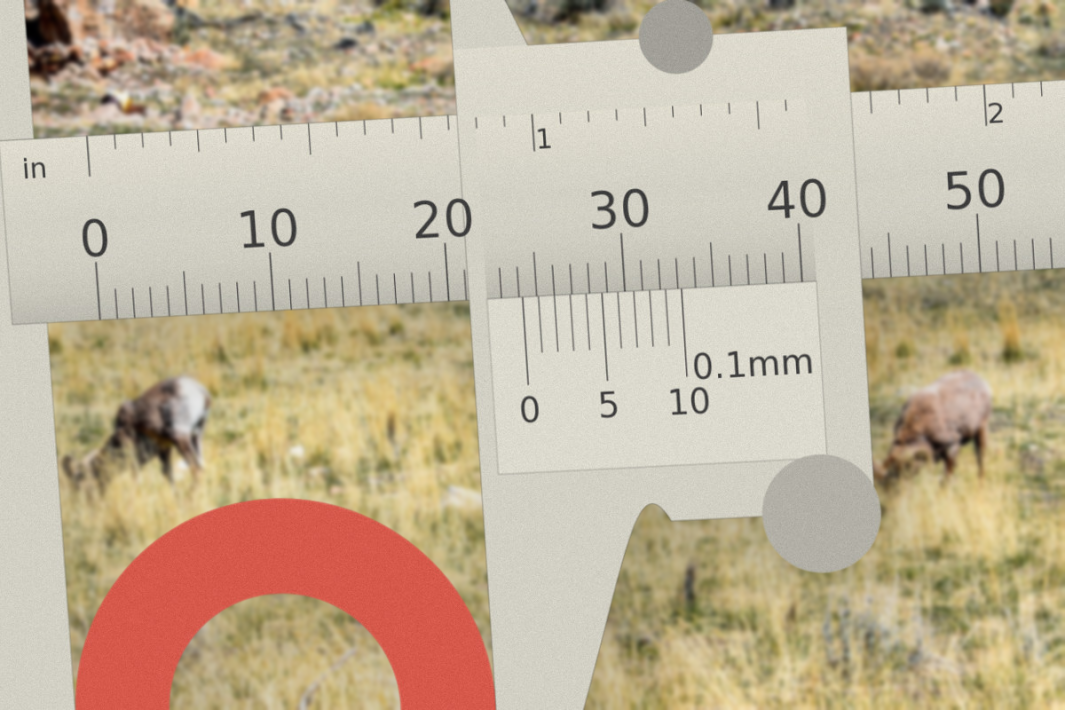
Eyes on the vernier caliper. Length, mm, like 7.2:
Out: 24.2
